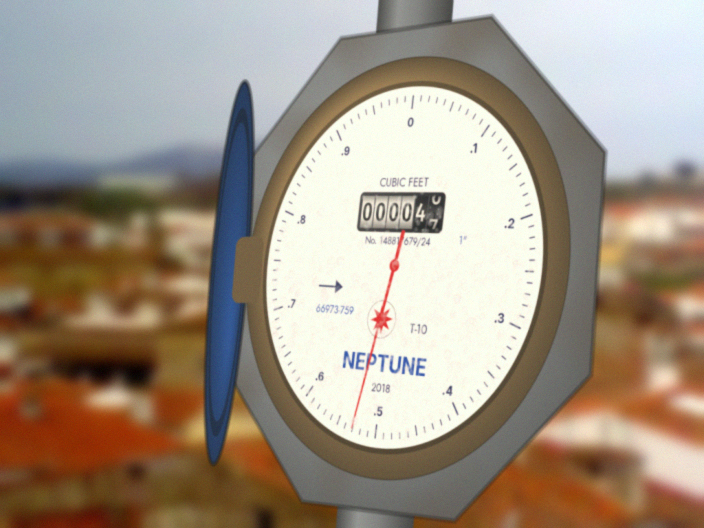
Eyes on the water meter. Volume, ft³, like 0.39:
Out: 46.53
